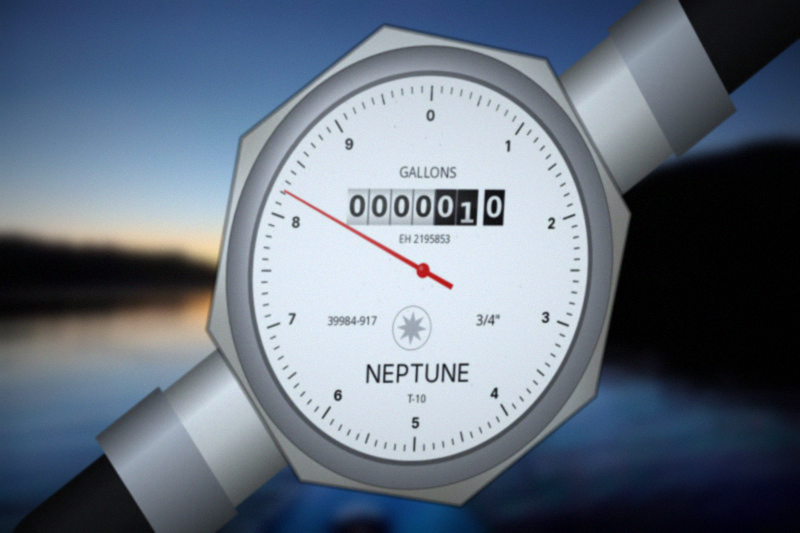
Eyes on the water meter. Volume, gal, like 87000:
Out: 8.2
